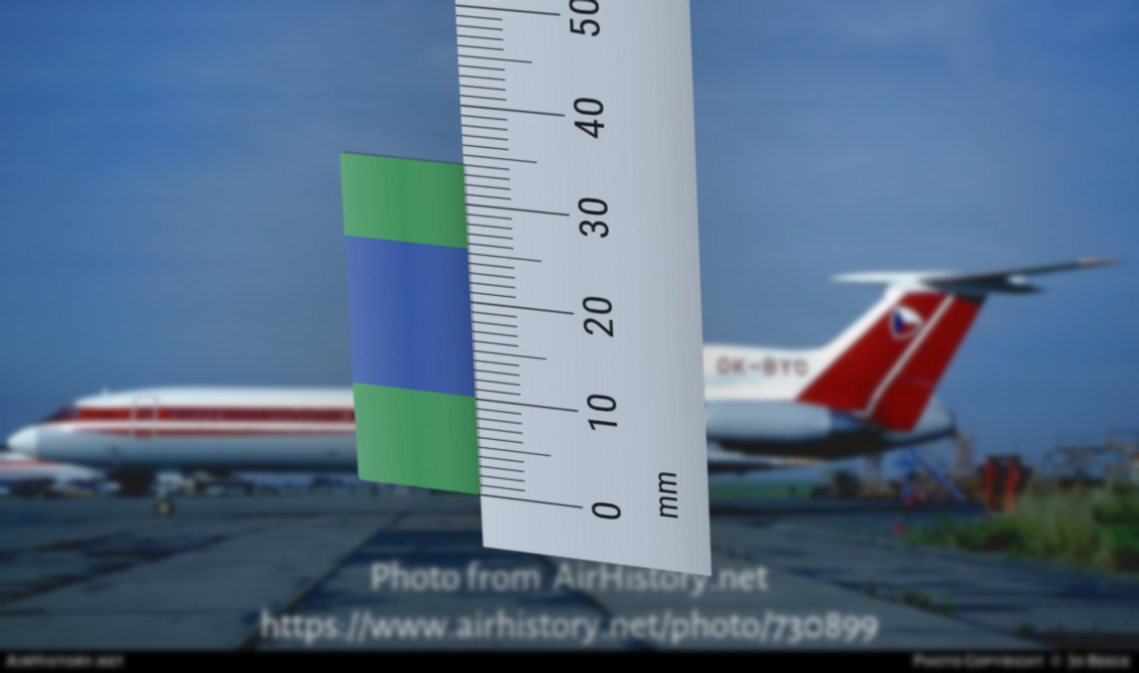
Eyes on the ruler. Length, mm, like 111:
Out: 34
